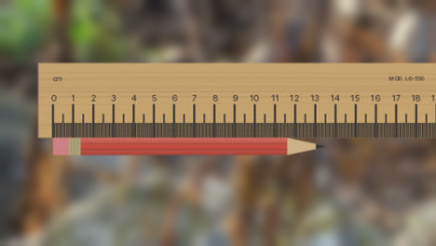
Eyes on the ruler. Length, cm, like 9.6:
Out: 13.5
